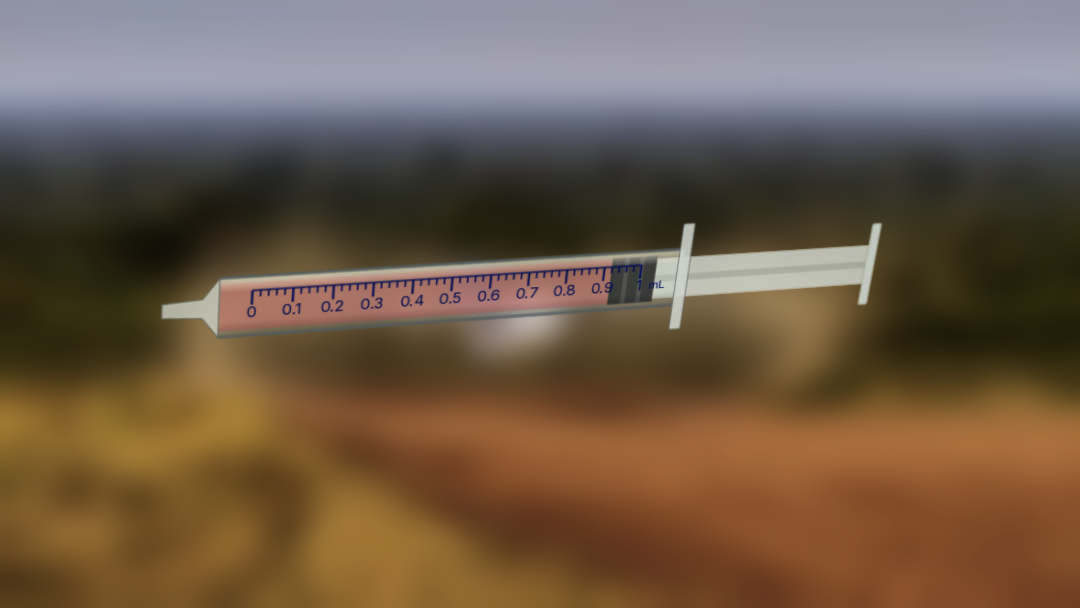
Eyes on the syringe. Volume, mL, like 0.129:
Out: 0.92
